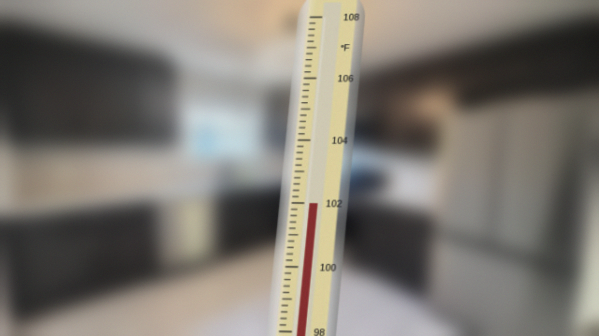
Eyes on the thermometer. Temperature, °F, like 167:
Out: 102
